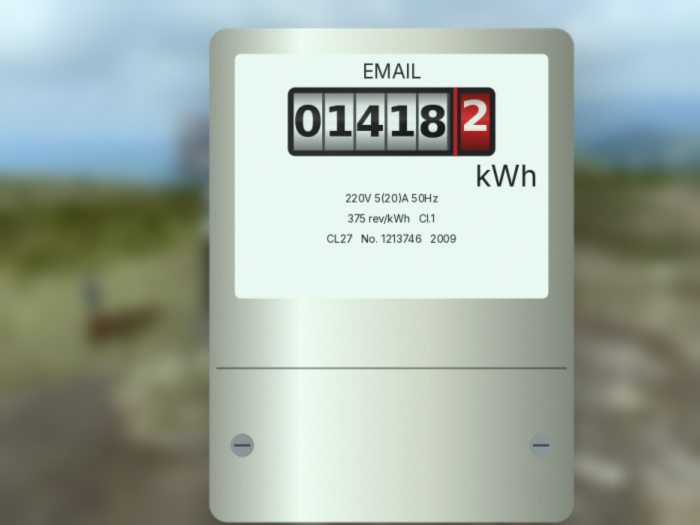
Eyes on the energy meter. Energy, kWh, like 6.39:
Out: 1418.2
